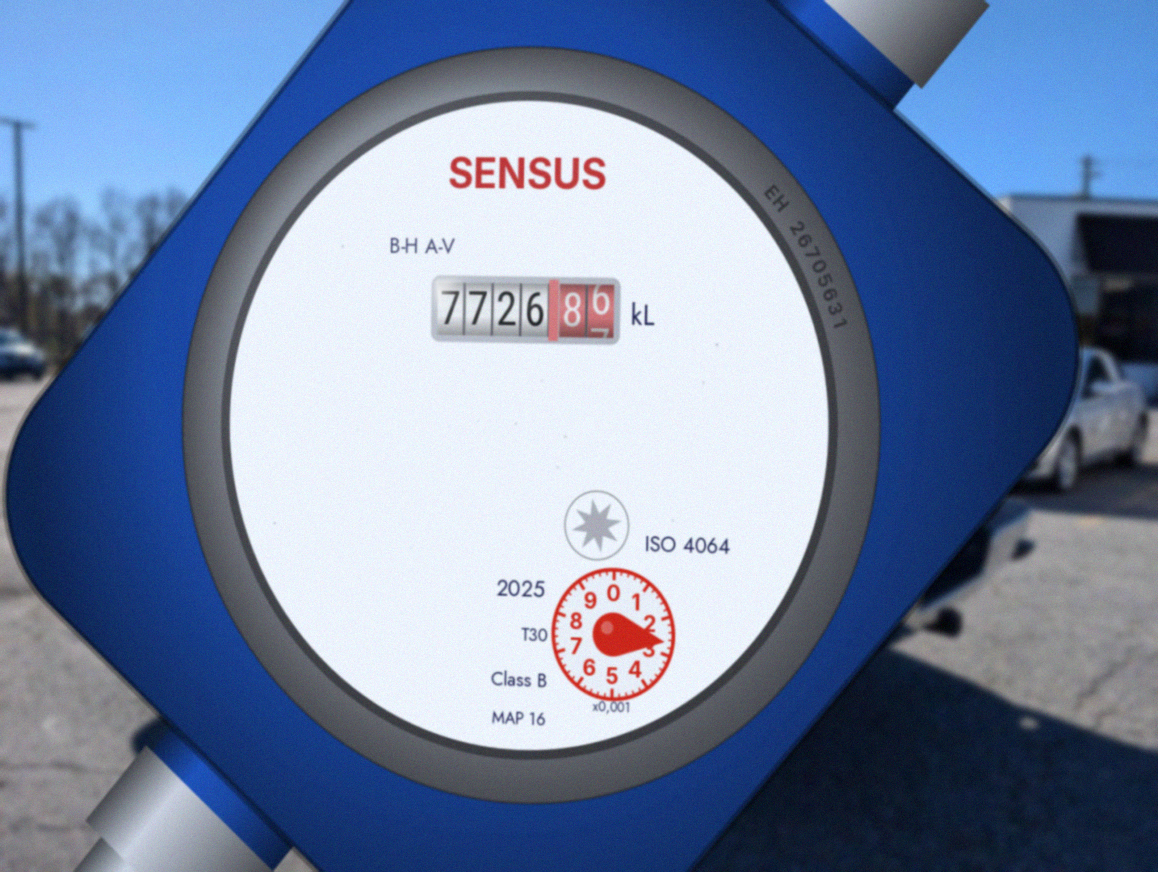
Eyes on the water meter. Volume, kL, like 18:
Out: 7726.862
